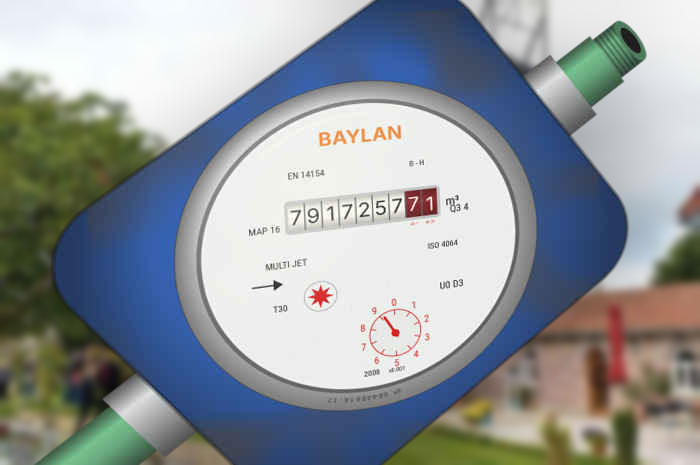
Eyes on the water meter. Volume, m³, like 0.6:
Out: 7917257.709
